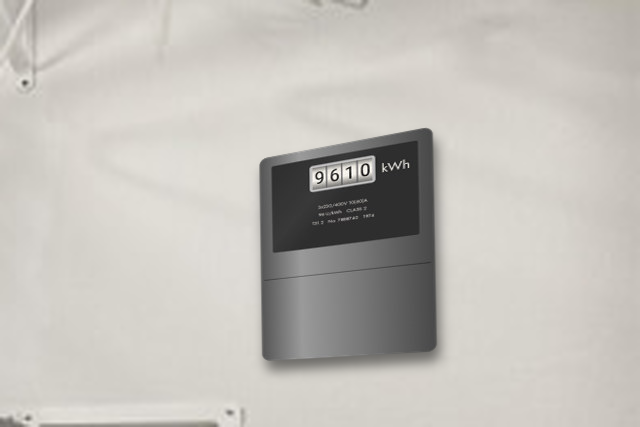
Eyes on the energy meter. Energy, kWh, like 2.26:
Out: 9610
